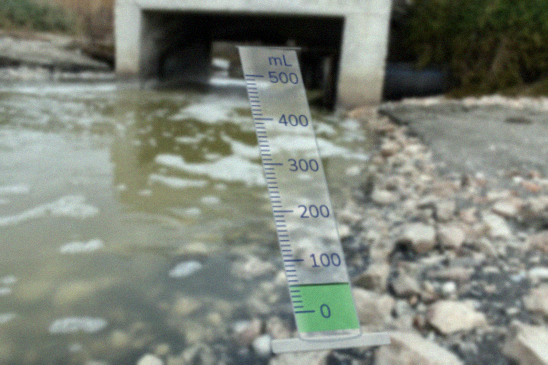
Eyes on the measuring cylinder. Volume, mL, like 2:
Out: 50
